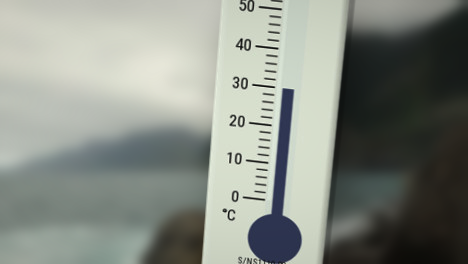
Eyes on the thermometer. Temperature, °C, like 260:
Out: 30
